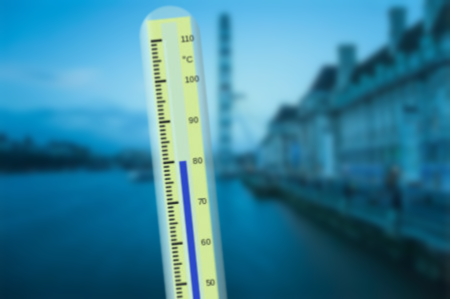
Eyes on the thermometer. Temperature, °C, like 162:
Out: 80
